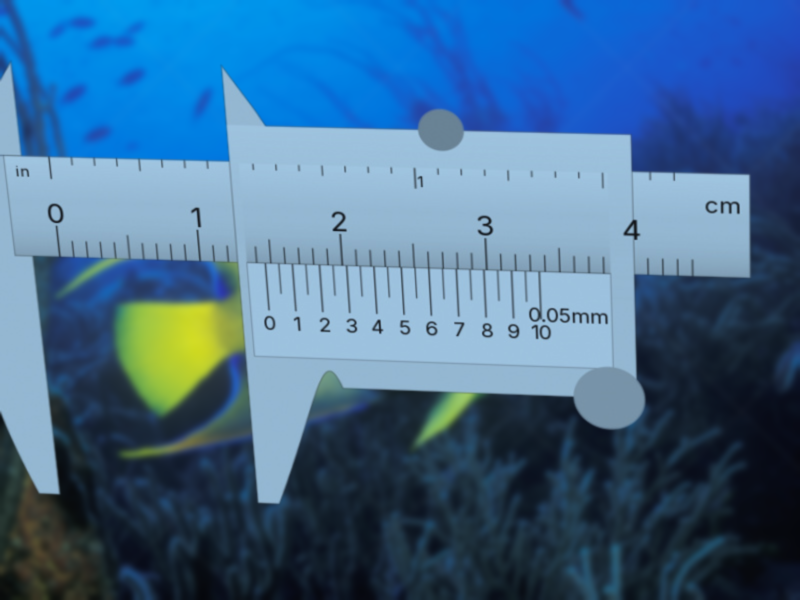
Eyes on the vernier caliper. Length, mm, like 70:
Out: 14.6
